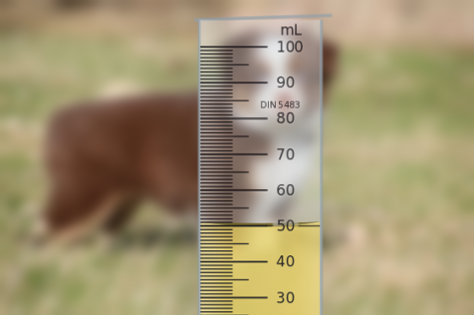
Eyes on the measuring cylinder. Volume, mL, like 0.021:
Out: 50
